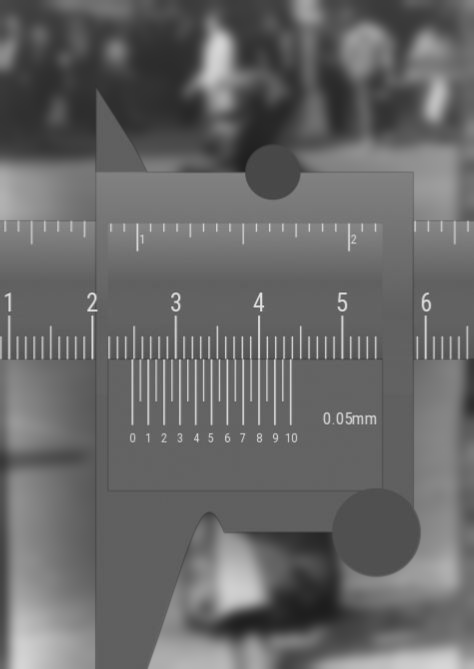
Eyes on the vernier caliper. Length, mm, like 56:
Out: 24.8
